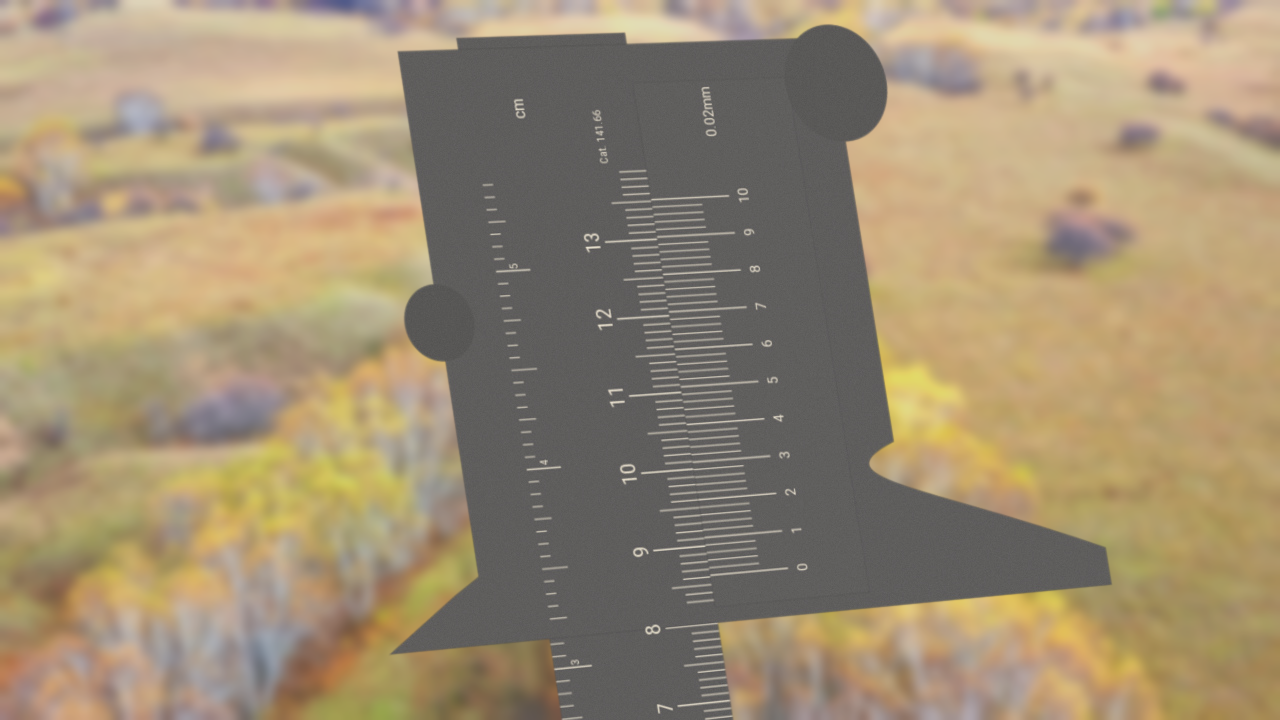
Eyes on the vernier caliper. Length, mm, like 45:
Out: 86.2
